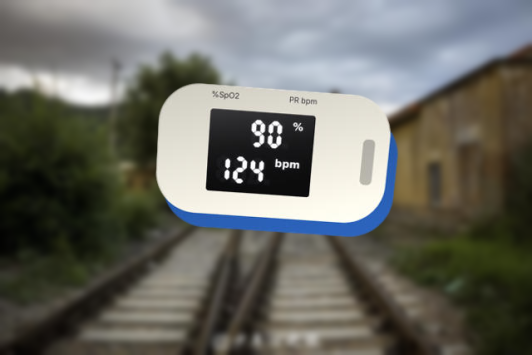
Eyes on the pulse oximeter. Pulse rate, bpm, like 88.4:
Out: 124
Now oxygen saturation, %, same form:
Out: 90
